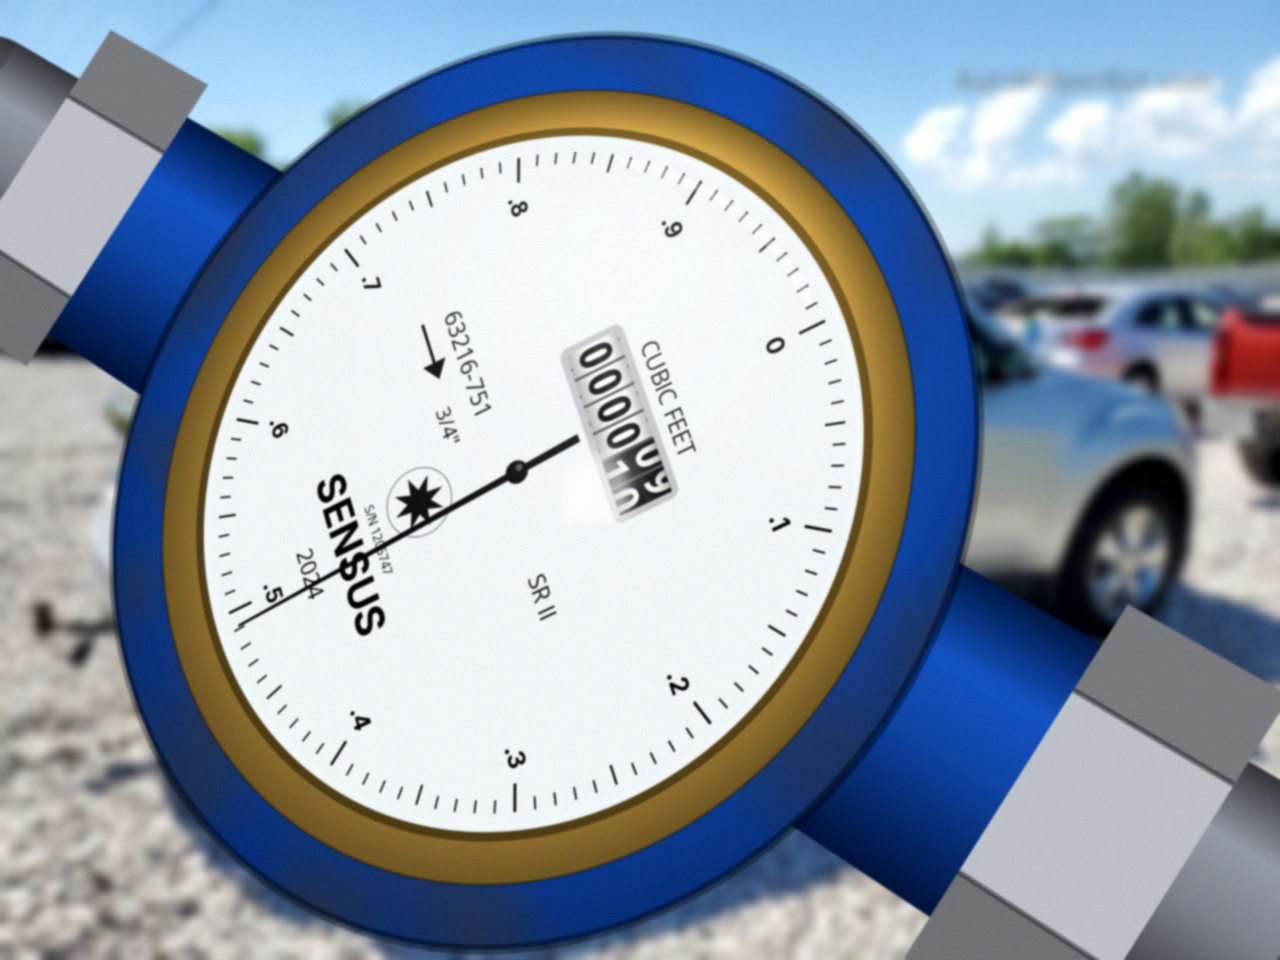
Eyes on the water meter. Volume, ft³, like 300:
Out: 9.49
